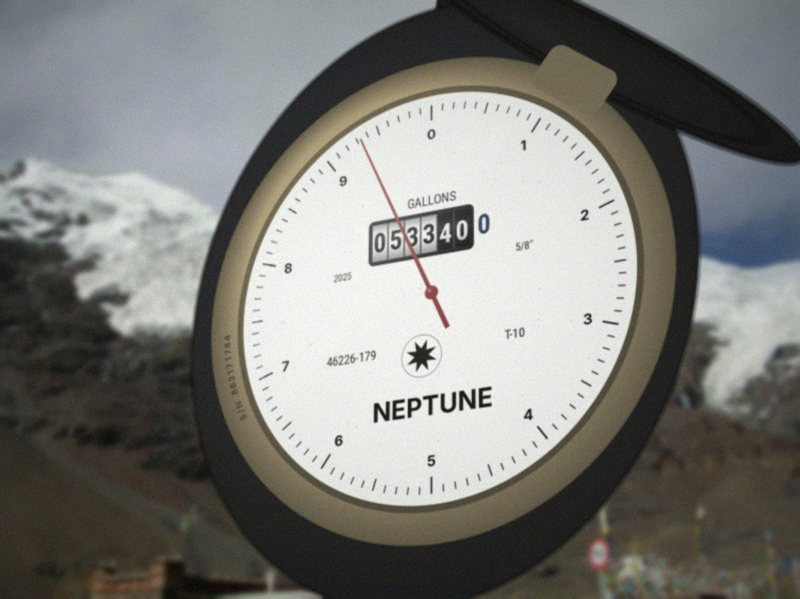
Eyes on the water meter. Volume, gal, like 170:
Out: 533399.3
